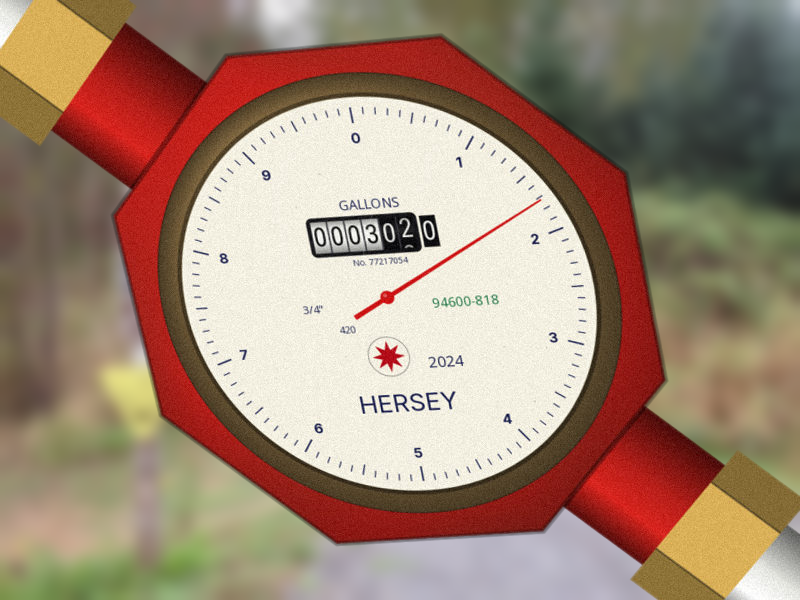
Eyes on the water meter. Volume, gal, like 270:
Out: 3021.7
